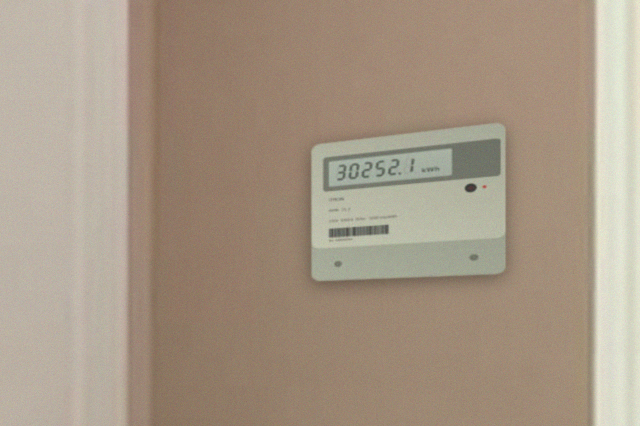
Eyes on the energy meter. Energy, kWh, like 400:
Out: 30252.1
